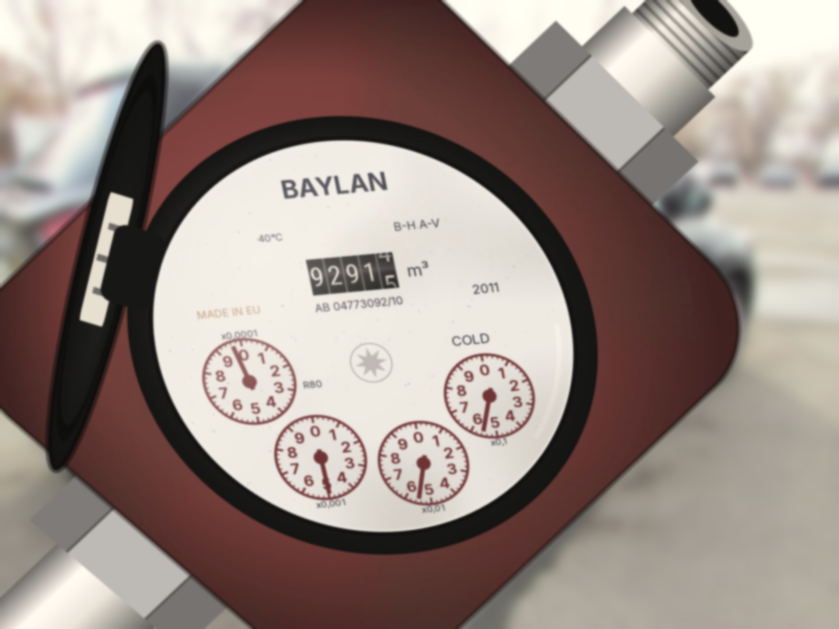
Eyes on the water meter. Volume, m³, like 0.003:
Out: 92914.5549
